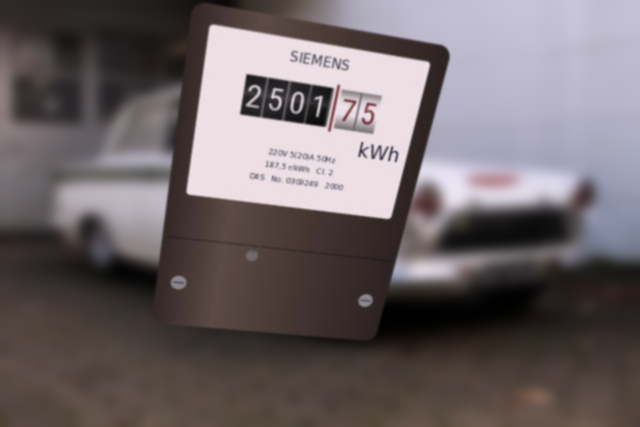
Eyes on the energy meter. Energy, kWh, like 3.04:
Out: 2501.75
